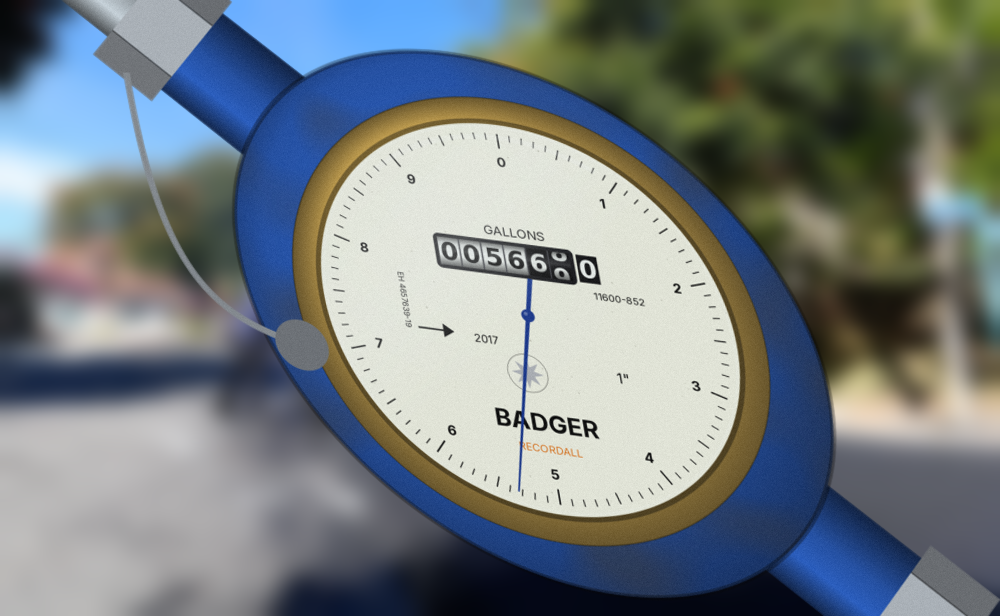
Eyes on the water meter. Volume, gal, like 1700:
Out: 56685.3
